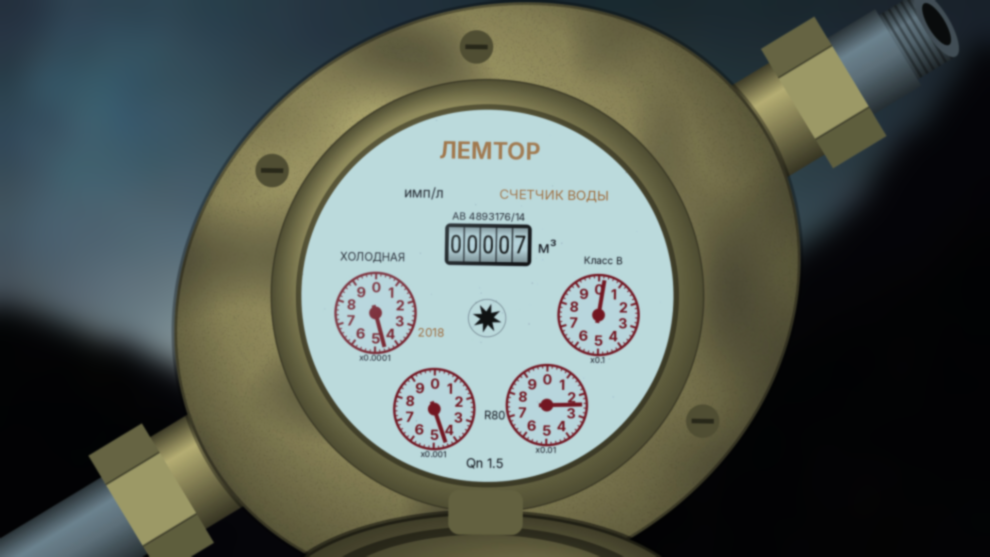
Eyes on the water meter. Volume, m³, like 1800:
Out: 7.0244
